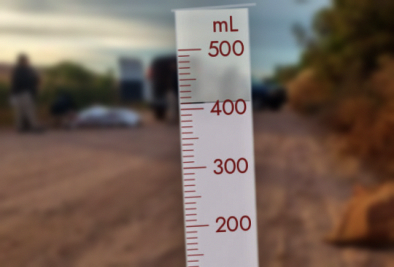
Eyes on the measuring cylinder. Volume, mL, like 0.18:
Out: 410
